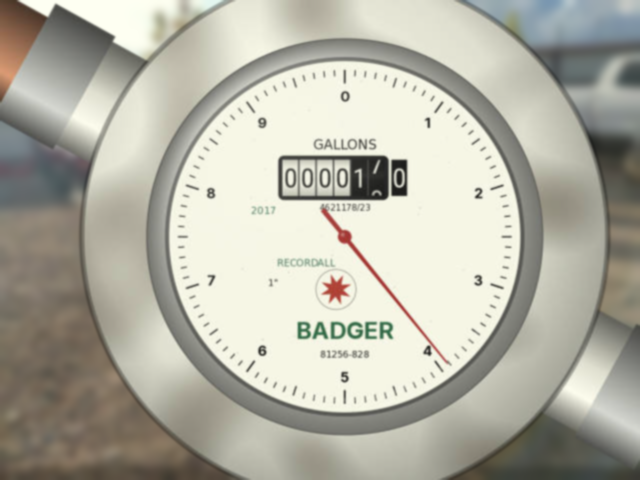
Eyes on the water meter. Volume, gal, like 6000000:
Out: 173.9
